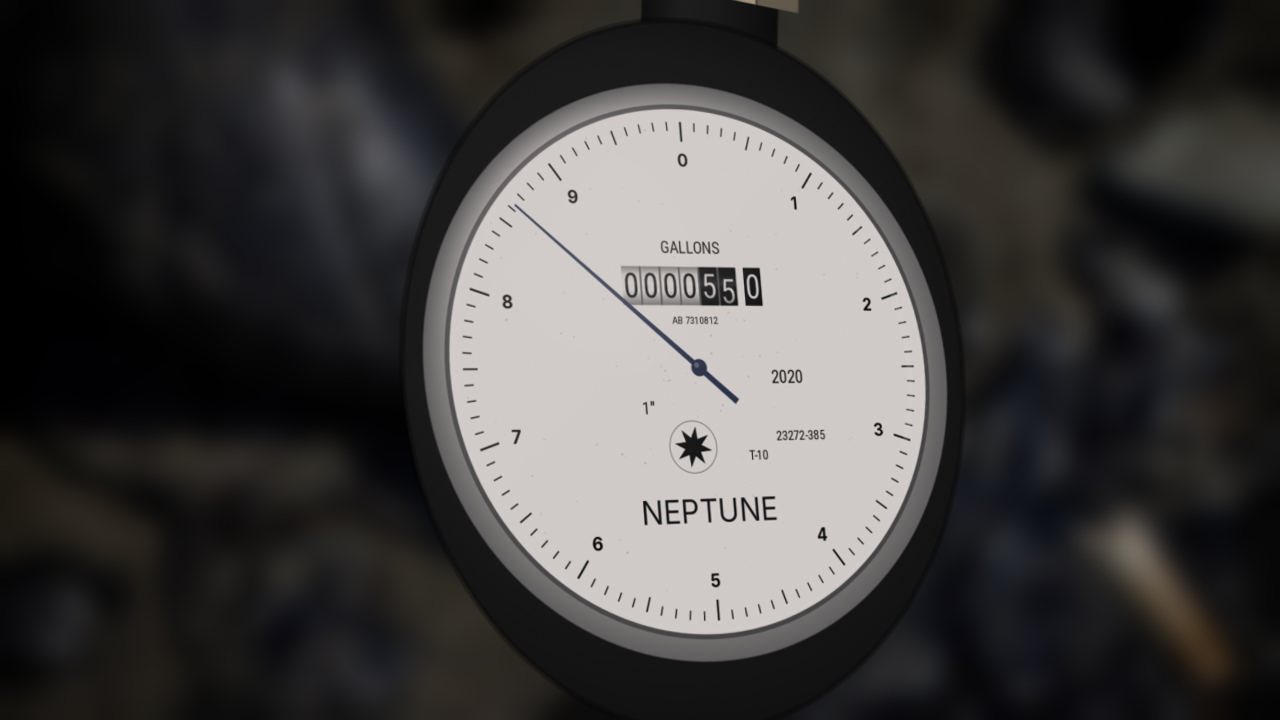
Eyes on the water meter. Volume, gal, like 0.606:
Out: 548.6
